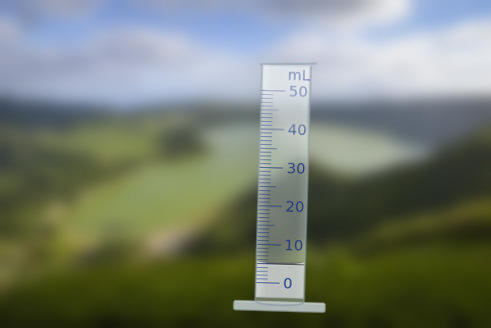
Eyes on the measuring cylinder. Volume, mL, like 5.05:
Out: 5
